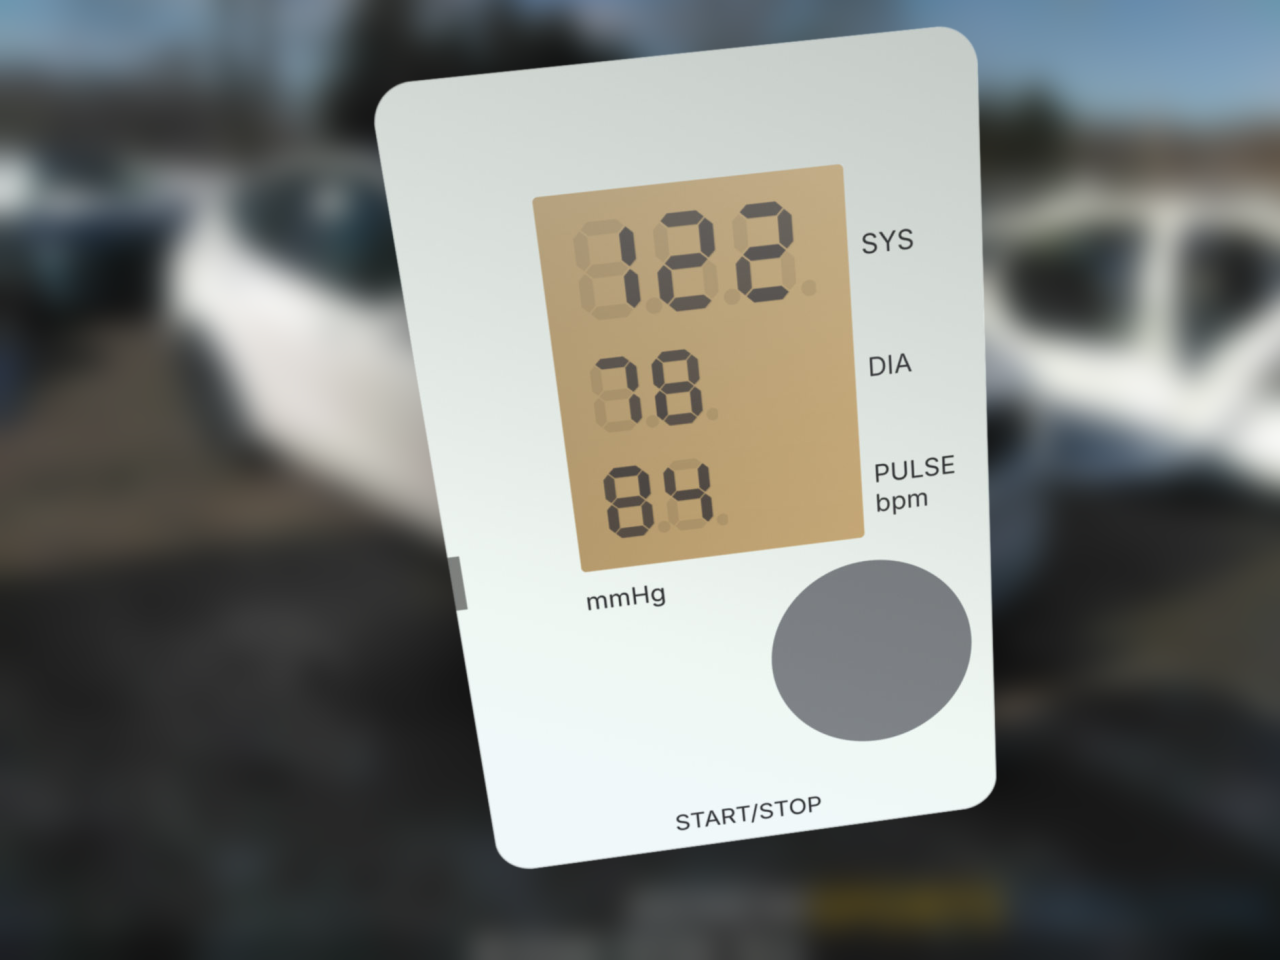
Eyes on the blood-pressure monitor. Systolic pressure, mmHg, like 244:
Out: 122
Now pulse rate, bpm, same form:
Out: 84
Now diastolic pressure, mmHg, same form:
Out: 78
